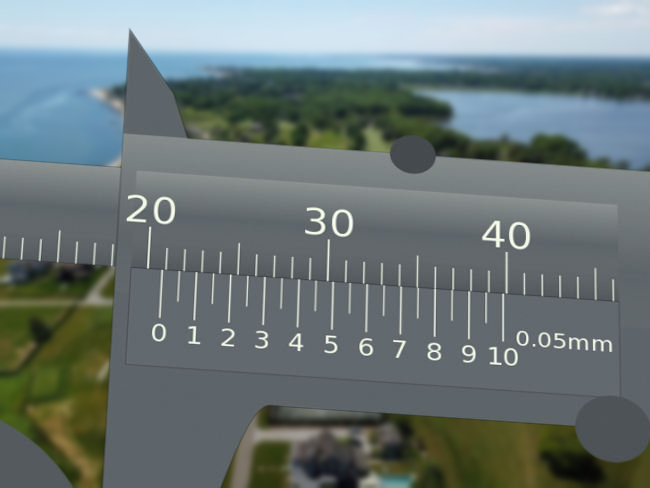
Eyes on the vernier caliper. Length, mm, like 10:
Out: 20.8
